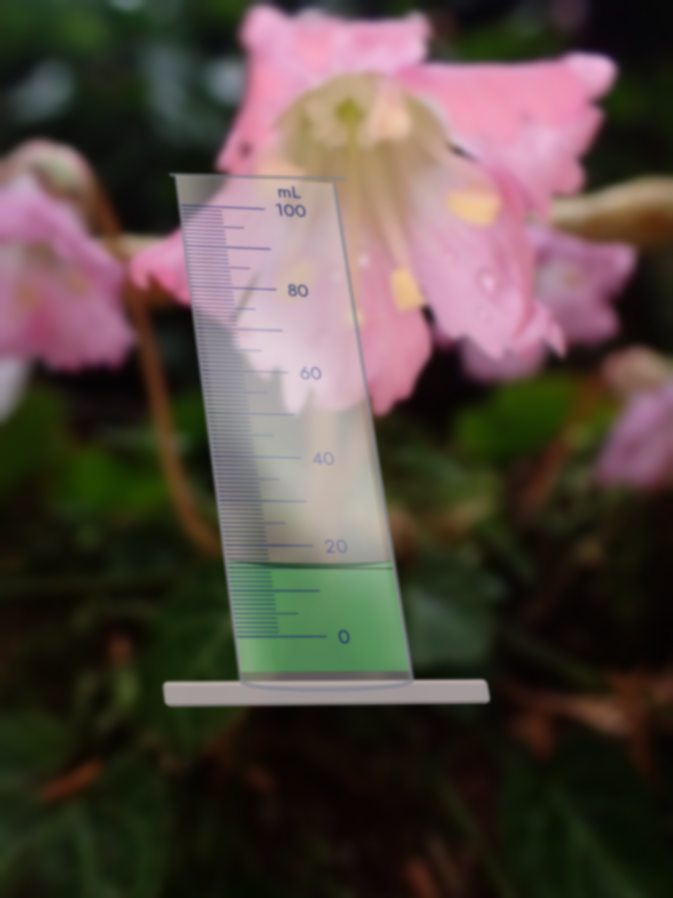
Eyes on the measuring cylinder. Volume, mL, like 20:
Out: 15
